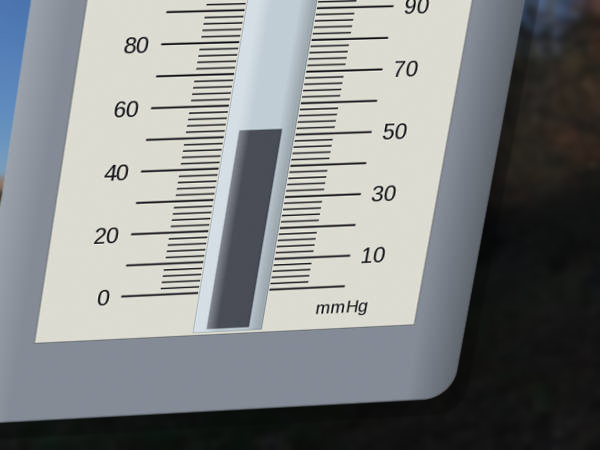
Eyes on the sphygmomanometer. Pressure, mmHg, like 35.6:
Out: 52
